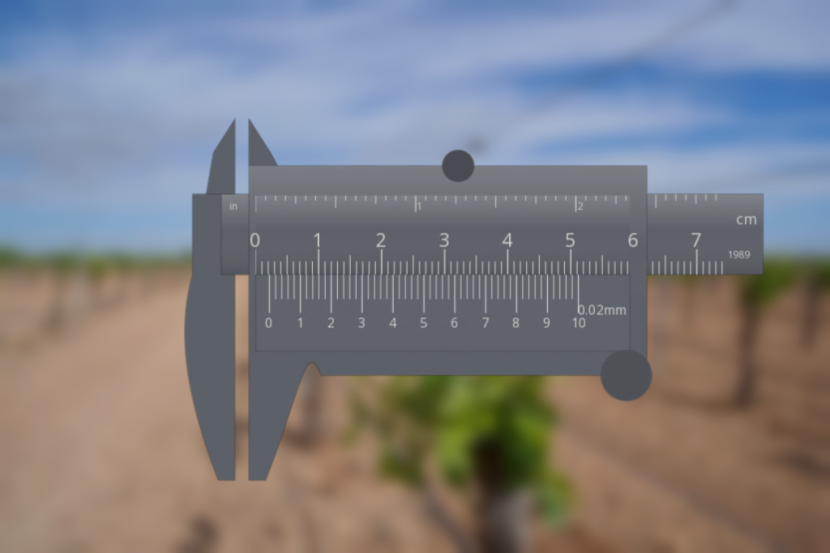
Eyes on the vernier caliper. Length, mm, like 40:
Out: 2.2
